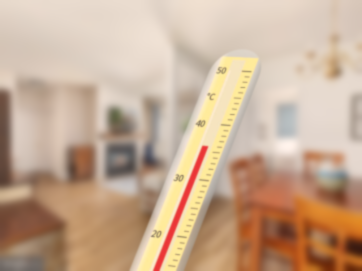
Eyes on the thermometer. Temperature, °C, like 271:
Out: 36
